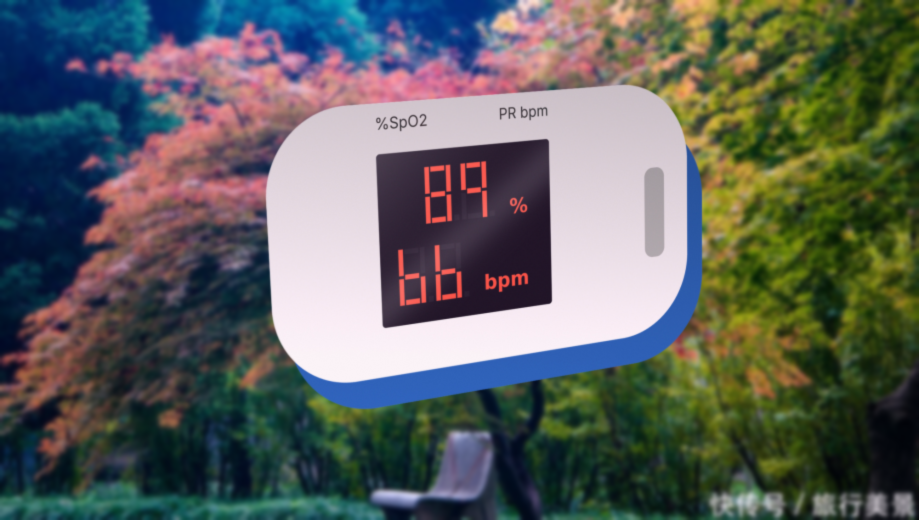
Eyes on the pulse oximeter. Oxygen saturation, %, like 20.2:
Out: 89
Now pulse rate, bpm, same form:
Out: 66
